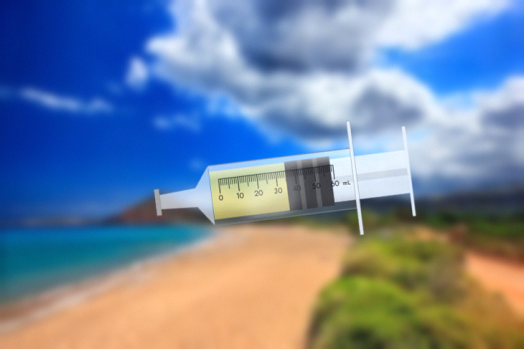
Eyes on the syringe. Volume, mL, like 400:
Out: 35
